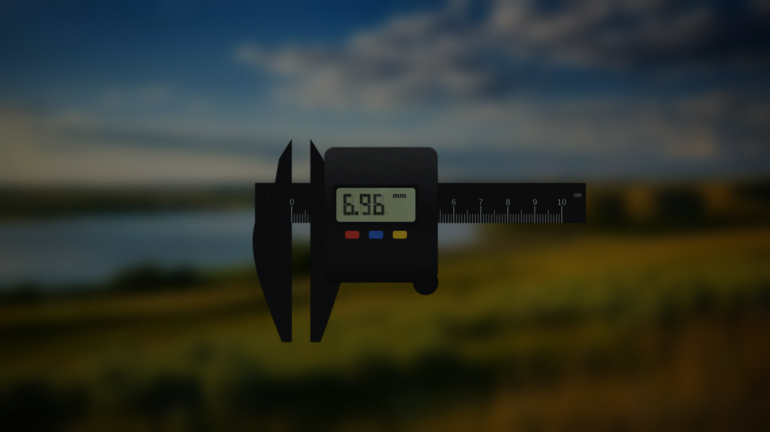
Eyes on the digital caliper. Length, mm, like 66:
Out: 6.96
